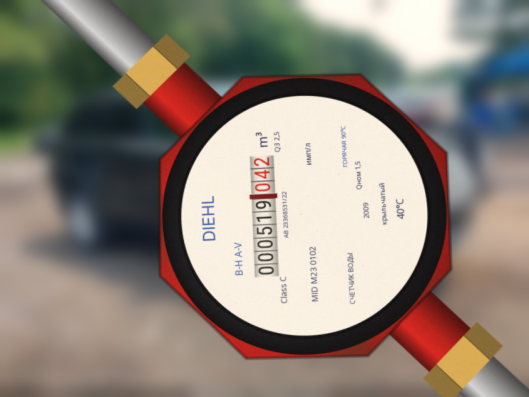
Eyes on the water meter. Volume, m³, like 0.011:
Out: 519.042
